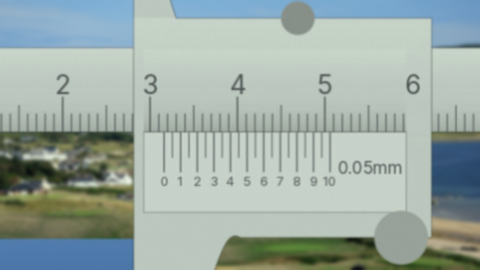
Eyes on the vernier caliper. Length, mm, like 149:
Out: 31.6
